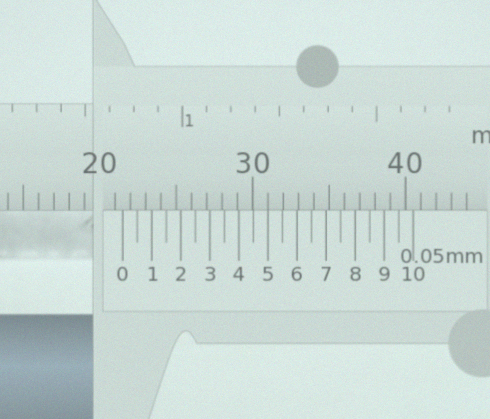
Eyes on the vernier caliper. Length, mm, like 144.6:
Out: 21.5
